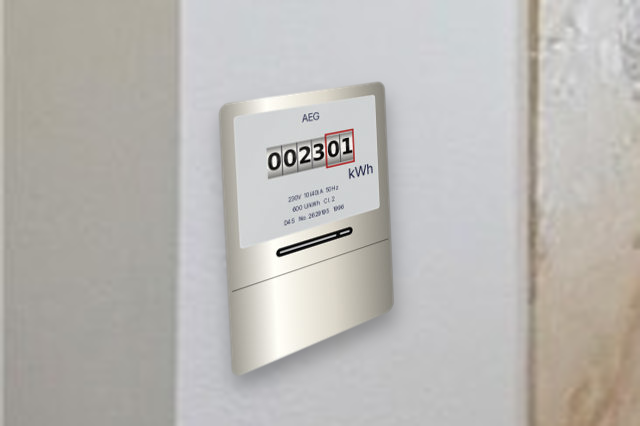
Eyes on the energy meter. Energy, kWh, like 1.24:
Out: 23.01
